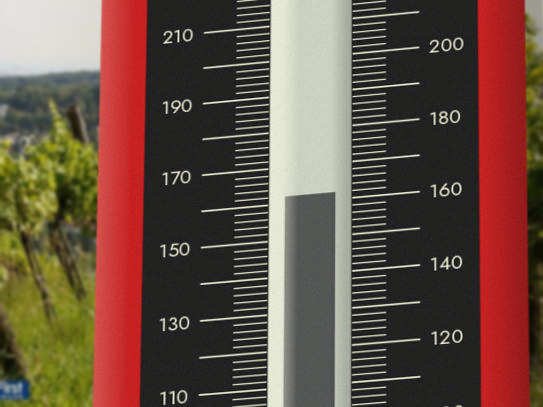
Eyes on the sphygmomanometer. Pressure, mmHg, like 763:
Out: 162
